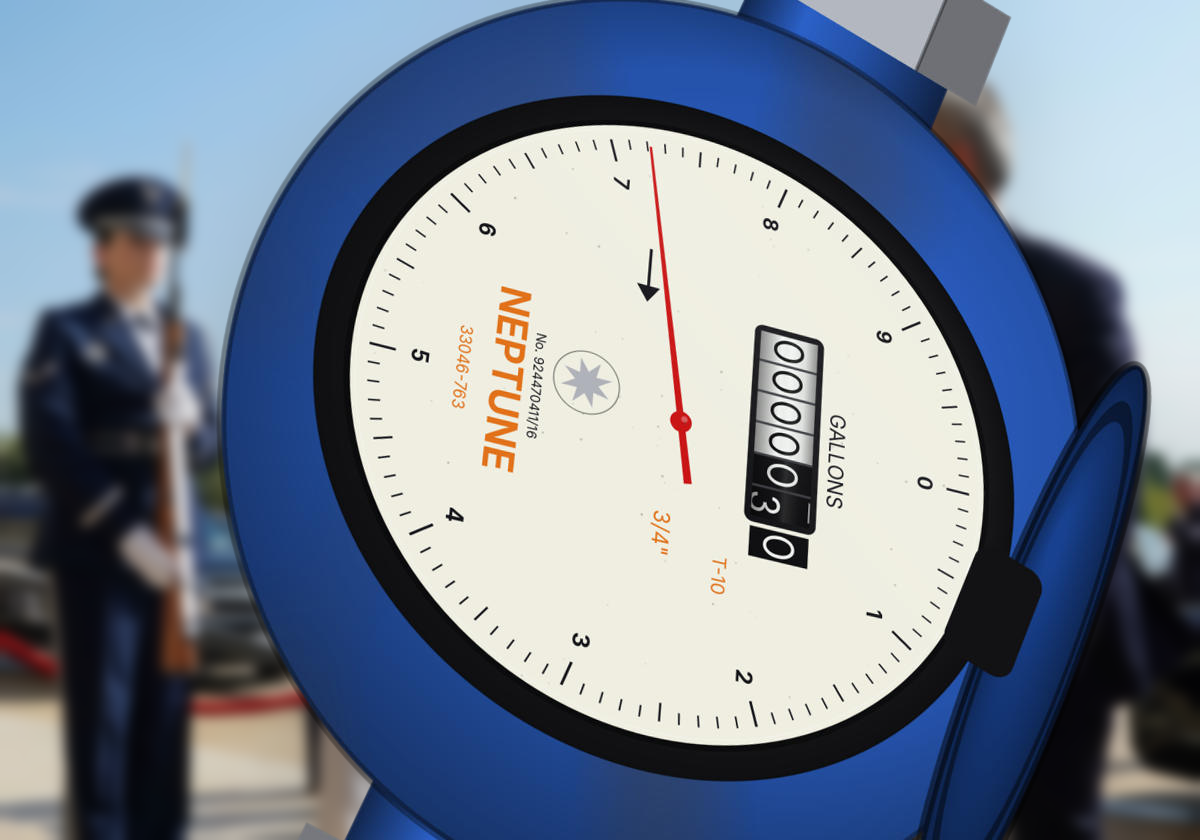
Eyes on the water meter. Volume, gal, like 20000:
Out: 27.2
